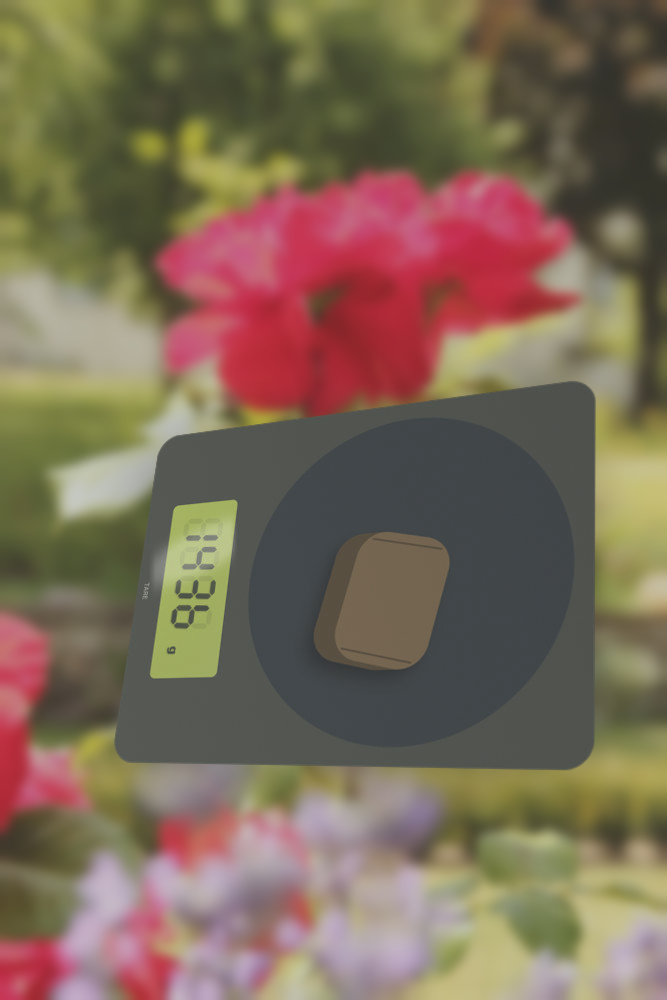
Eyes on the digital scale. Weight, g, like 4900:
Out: 1436
